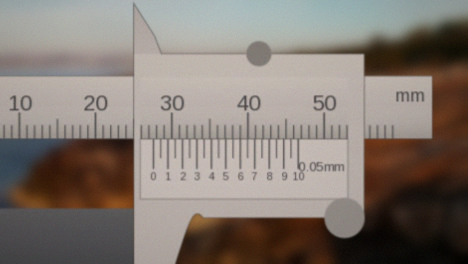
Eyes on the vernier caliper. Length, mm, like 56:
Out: 27.6
